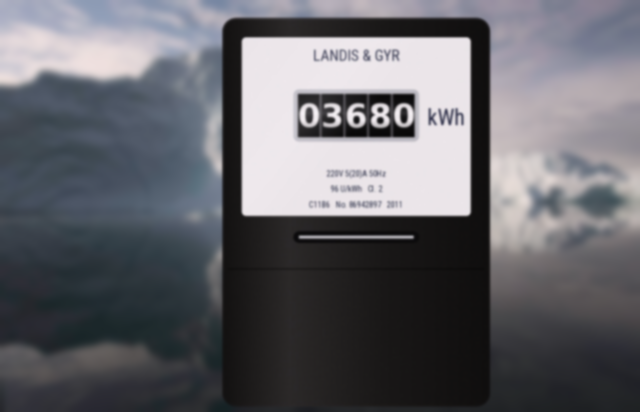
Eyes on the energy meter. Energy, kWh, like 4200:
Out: 3680
